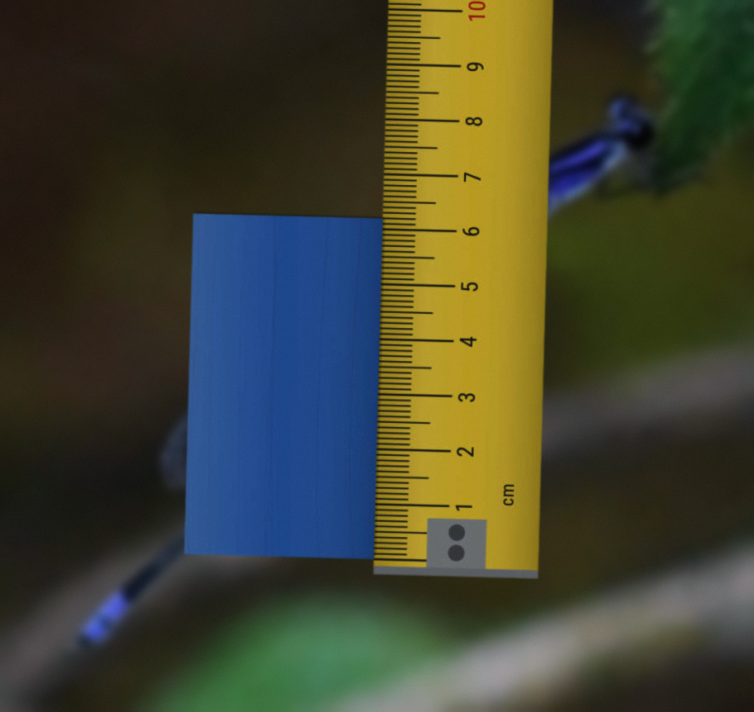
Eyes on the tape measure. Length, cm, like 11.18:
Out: 6.2
